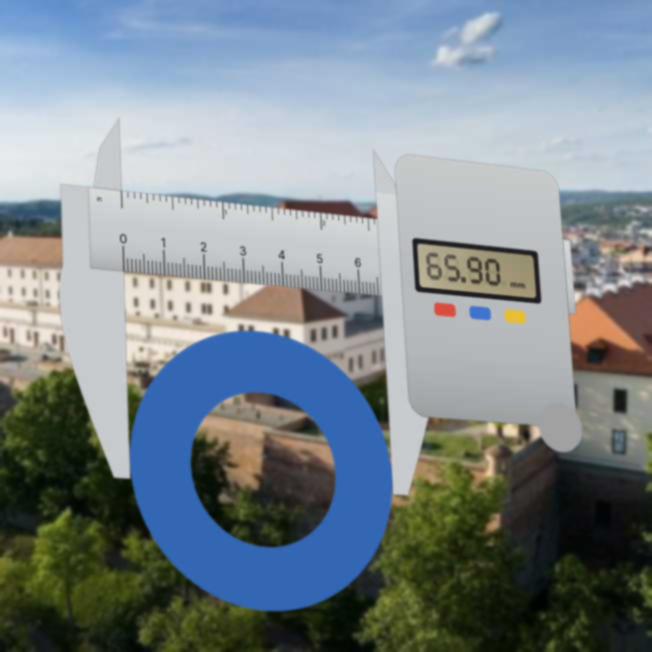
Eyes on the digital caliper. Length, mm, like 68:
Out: 65.90
